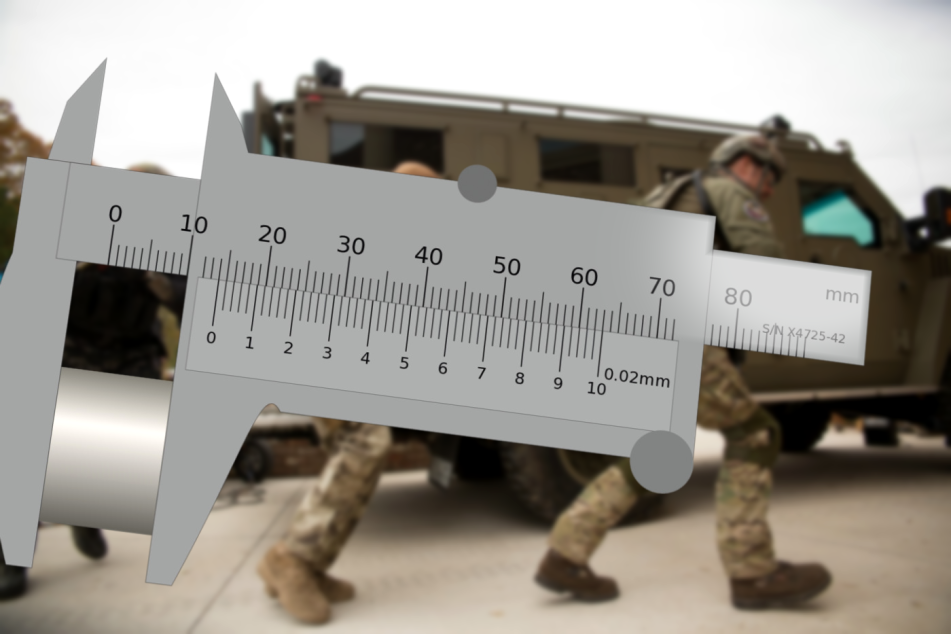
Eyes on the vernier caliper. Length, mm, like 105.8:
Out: 14.0
